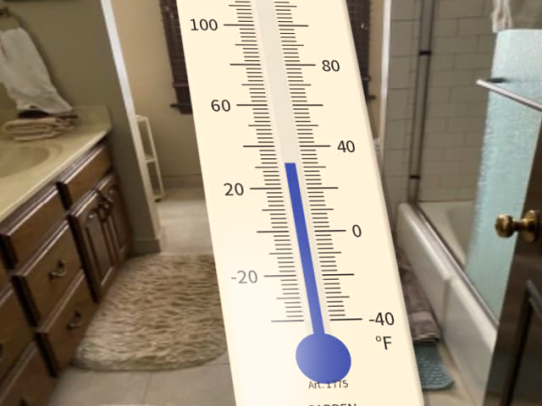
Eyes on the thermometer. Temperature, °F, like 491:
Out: 32
